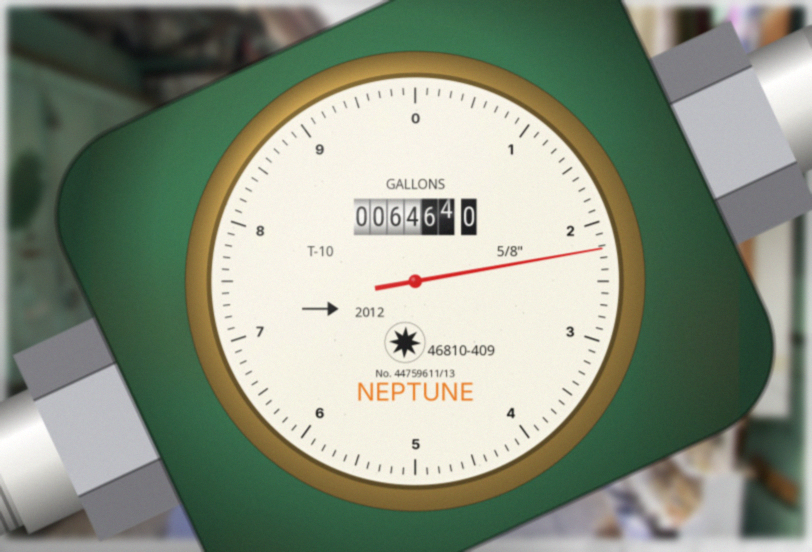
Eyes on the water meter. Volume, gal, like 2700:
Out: 64642.2
